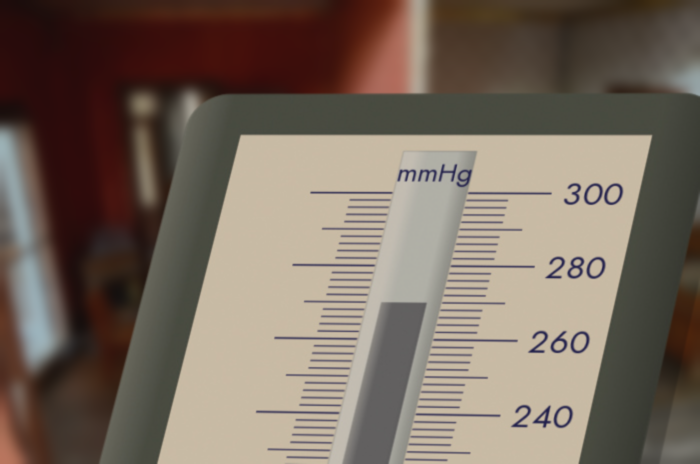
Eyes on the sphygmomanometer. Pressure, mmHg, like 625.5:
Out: 270
